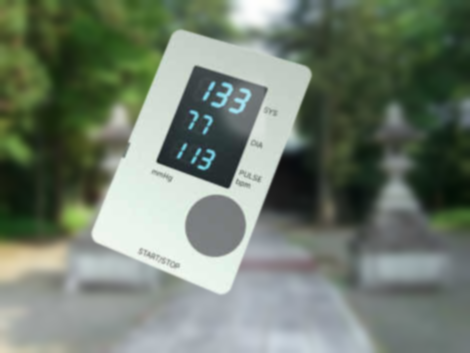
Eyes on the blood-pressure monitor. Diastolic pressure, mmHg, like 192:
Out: 77
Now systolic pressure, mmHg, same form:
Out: 133
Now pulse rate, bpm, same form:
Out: 113
